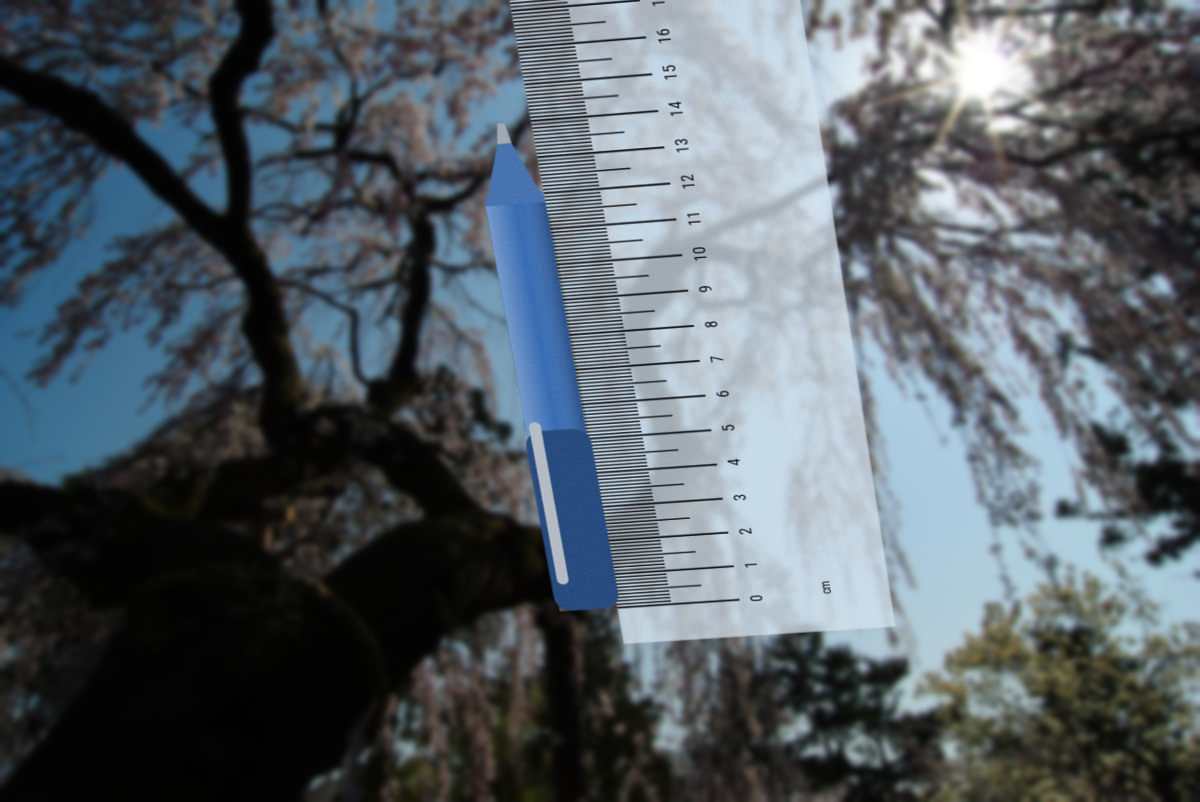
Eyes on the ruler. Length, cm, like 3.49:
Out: 14
